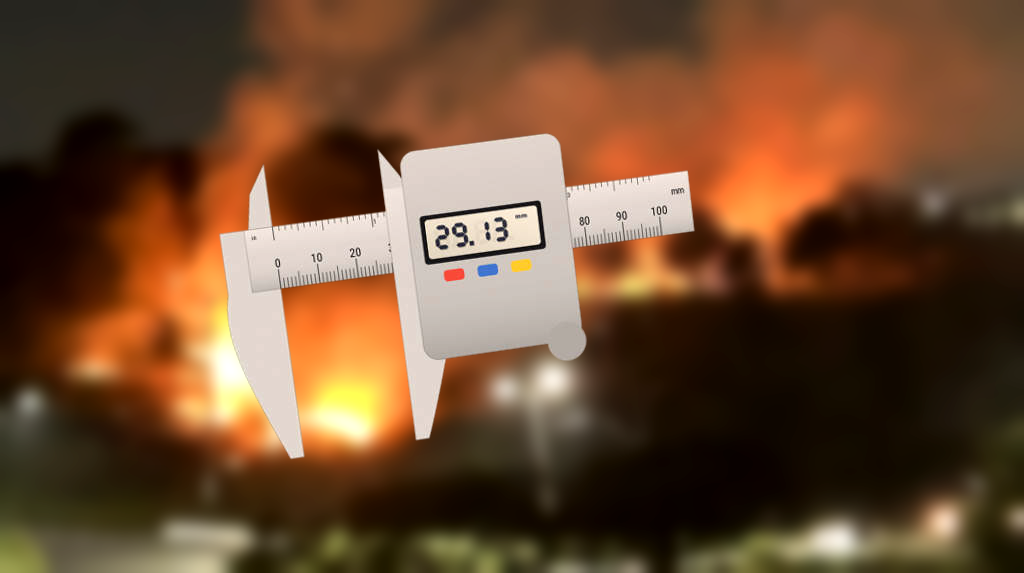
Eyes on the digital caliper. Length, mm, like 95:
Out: 29.13
